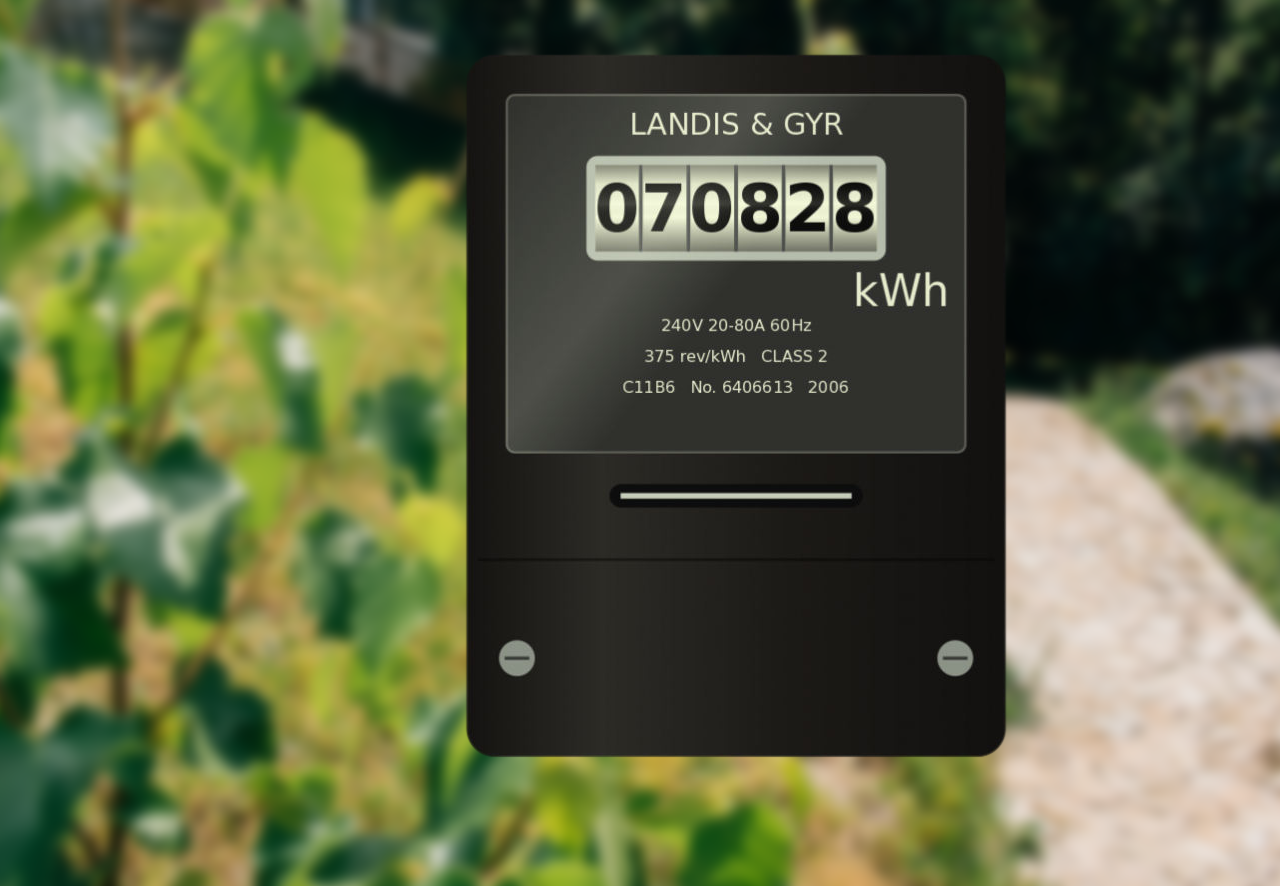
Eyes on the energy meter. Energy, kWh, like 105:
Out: 70828
